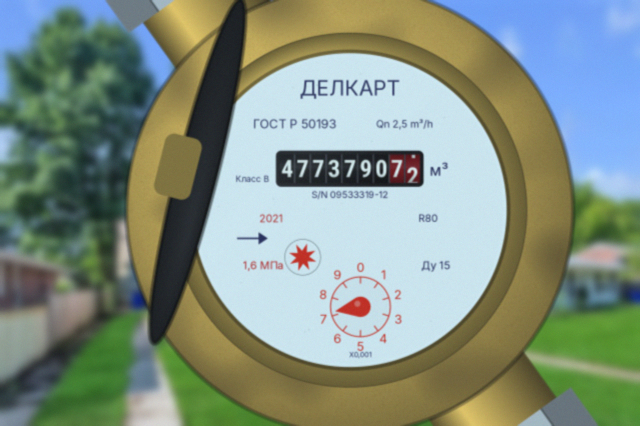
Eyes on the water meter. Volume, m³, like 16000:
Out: 4773790.717
